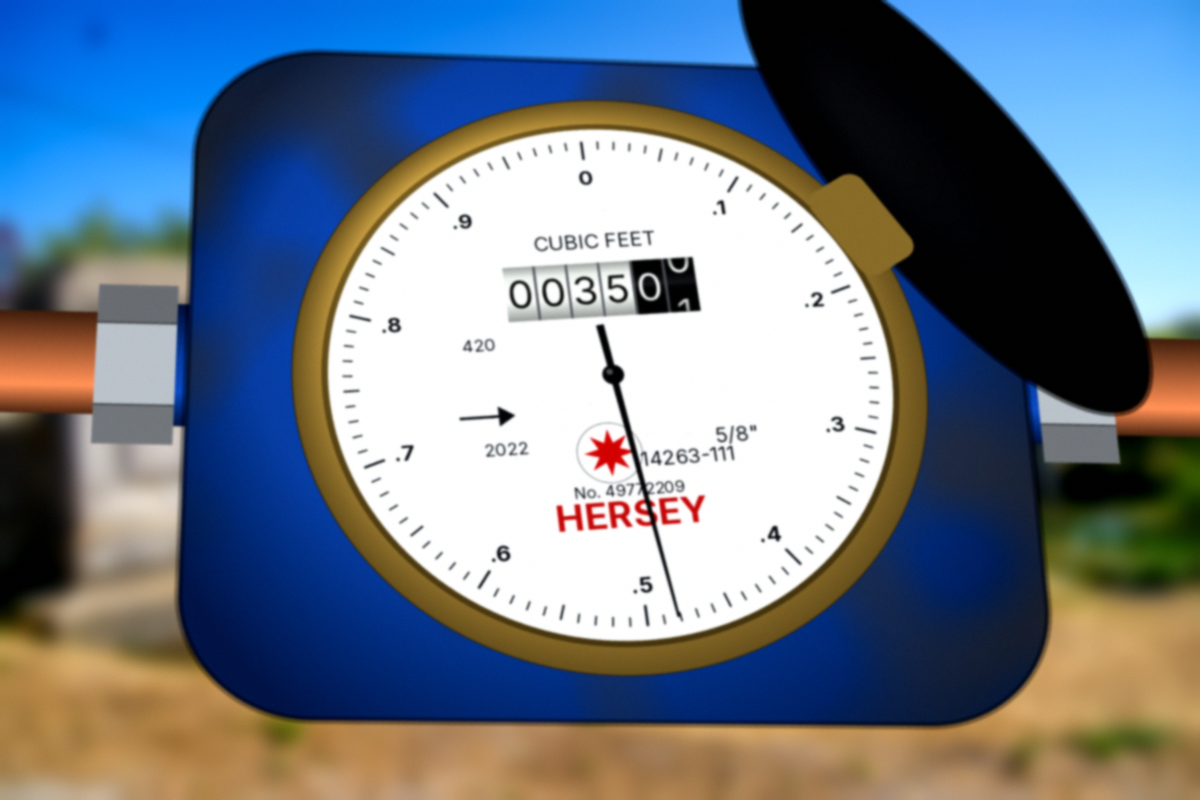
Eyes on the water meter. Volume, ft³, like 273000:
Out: 3500.48
